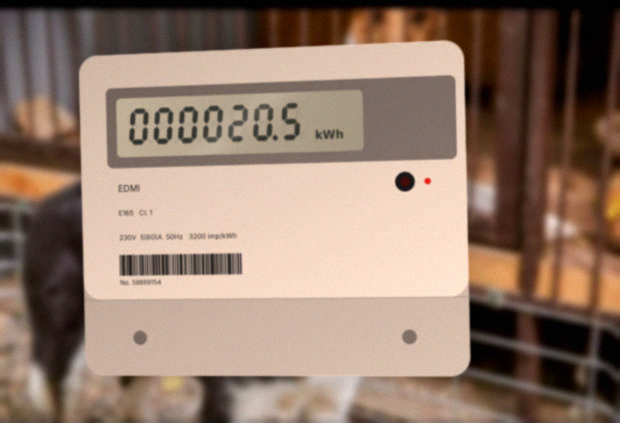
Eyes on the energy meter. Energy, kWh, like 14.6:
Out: 20.5
